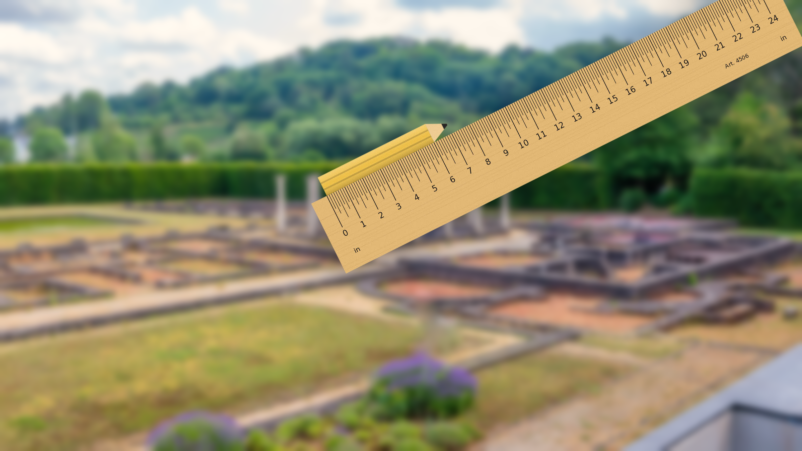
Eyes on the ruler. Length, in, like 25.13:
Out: 7
